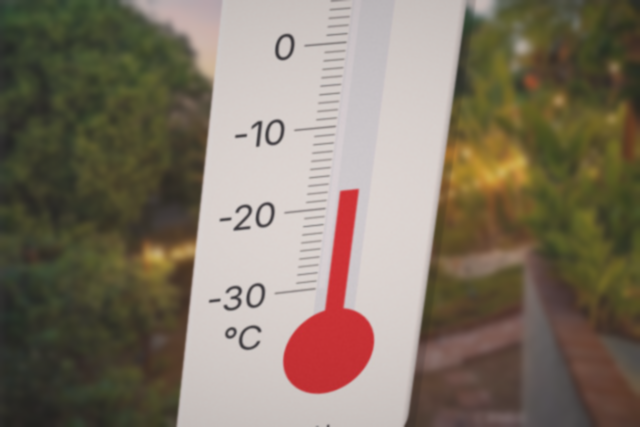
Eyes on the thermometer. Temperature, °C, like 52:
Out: -18
